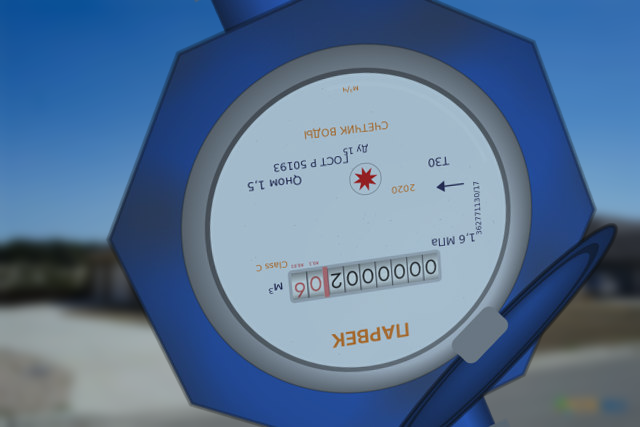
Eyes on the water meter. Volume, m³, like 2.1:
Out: 2.06
